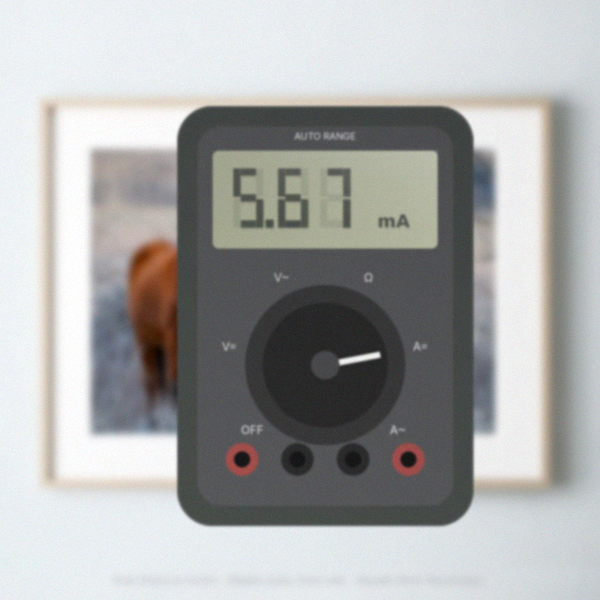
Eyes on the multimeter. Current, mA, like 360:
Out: 5.67
